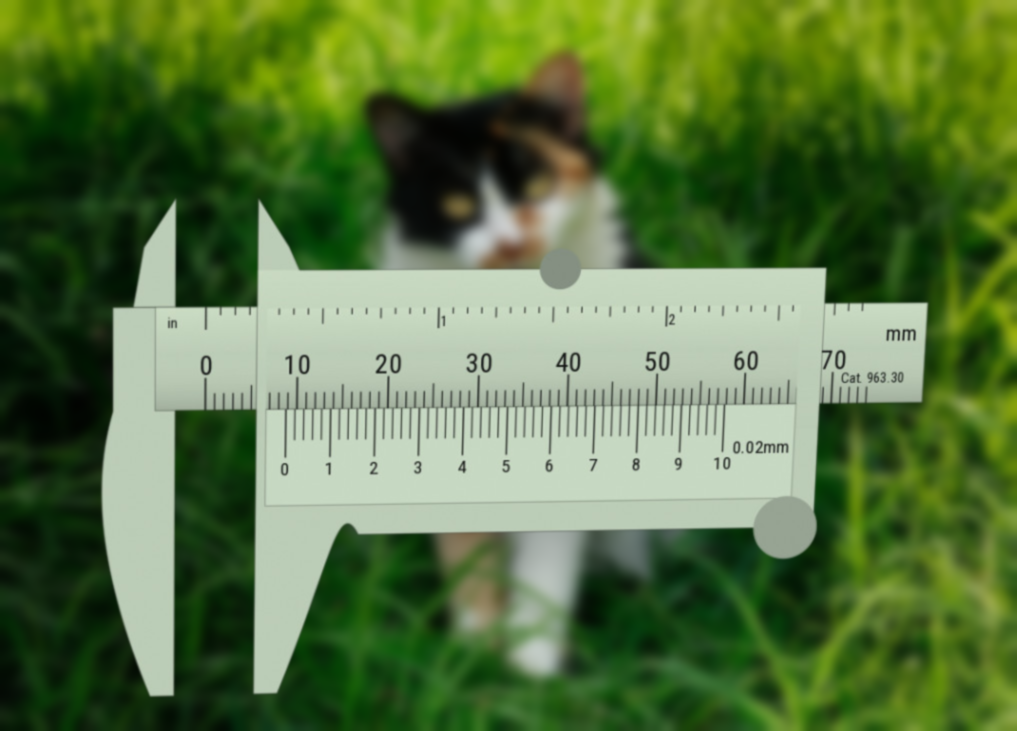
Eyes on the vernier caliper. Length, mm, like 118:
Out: 8.8
